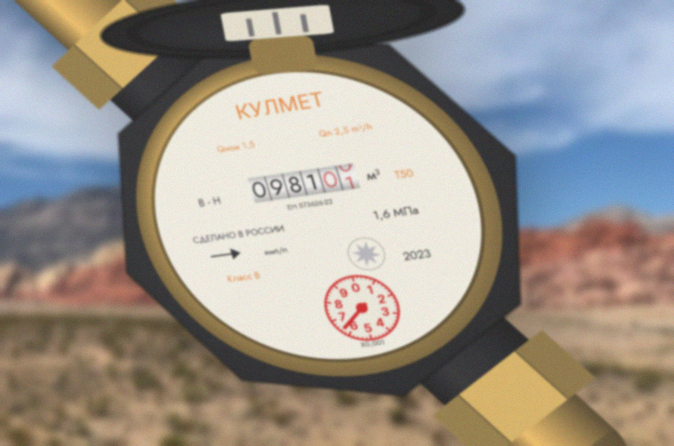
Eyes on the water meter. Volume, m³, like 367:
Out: 981.006
